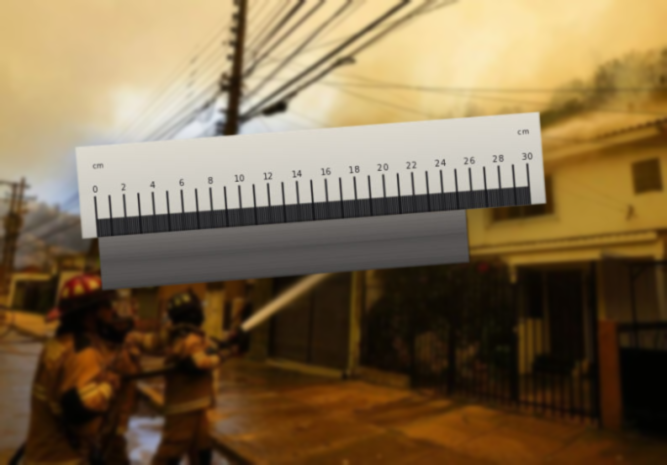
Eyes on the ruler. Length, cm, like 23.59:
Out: 25.5
